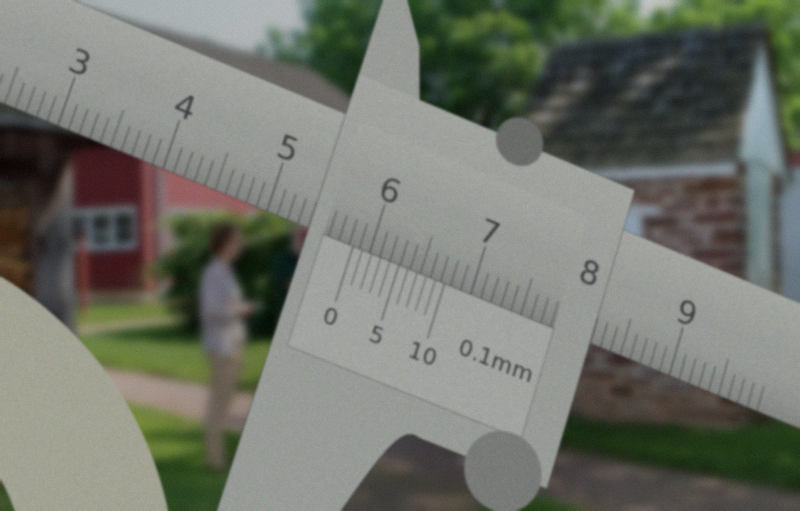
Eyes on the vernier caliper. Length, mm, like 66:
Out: 58.4
